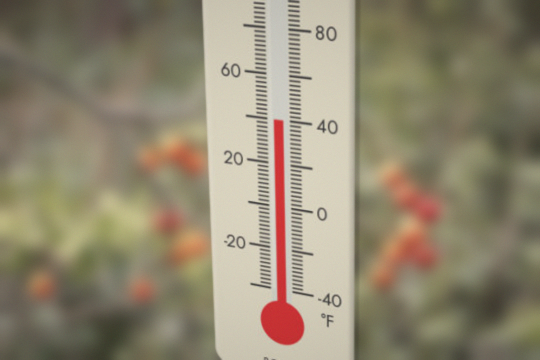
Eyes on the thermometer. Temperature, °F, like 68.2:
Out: 40
